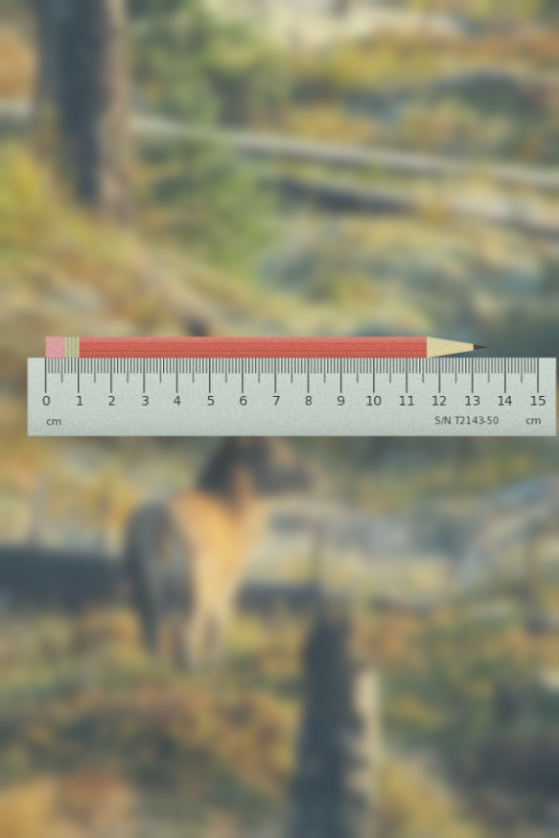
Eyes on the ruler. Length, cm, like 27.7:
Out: 13.5
